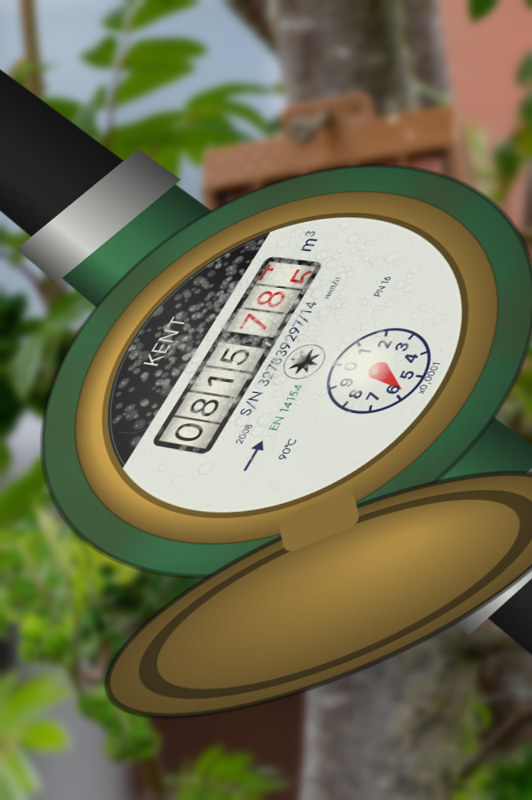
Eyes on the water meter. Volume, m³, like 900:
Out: 815.7845
